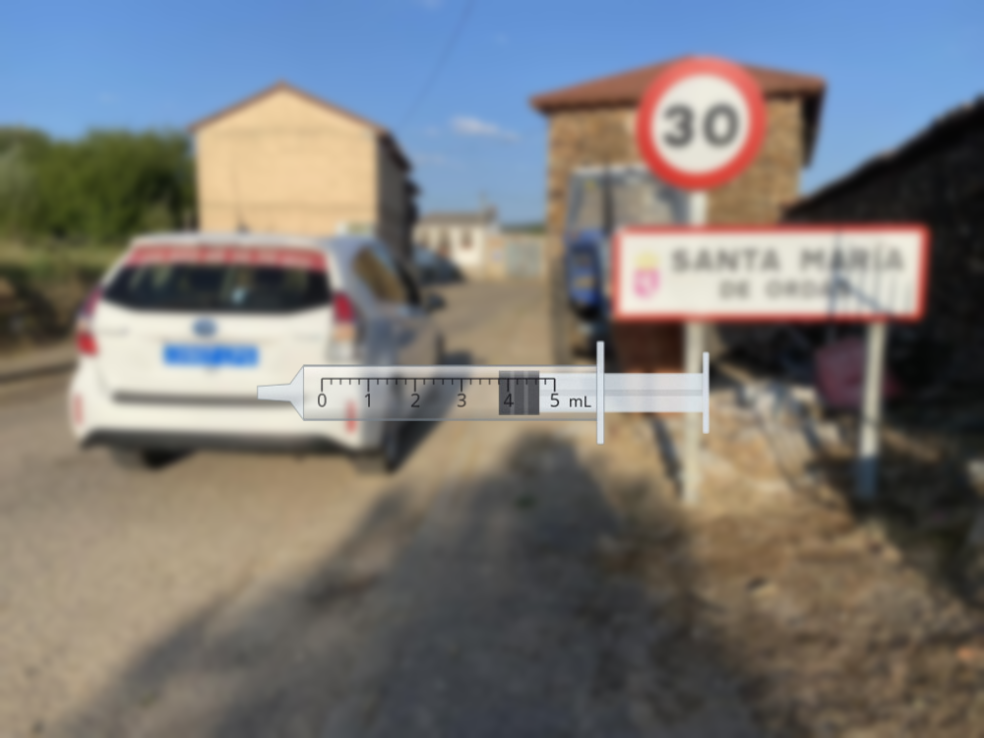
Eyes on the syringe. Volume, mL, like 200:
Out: 3.8
